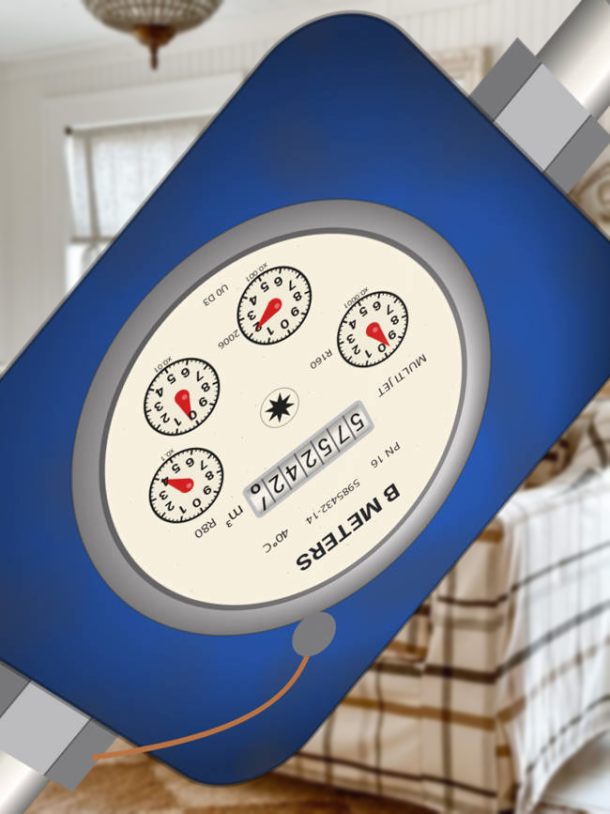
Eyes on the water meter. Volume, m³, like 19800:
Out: 5752427.4019
